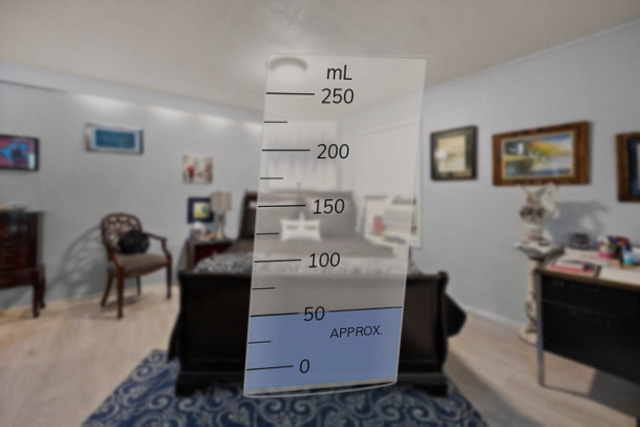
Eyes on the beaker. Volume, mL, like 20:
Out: 50
